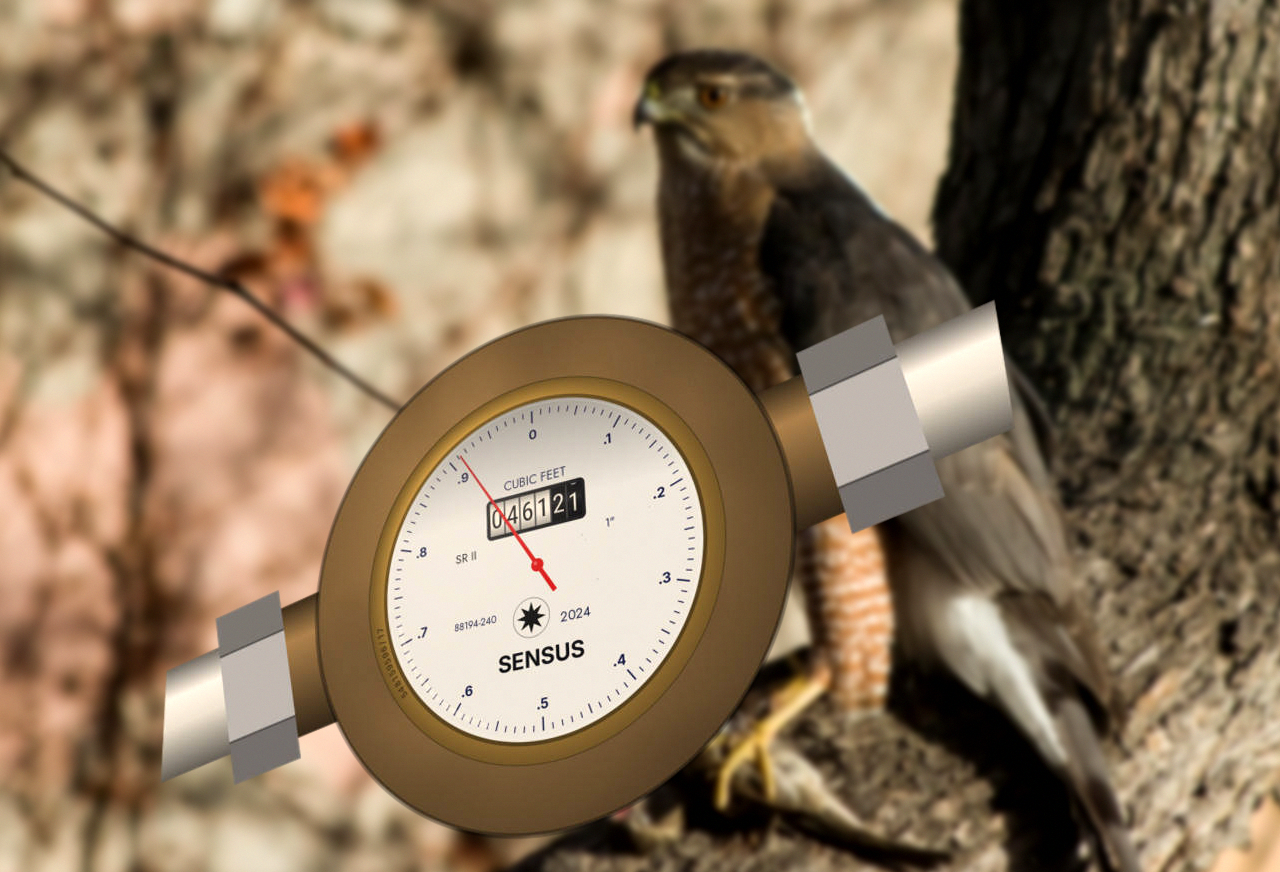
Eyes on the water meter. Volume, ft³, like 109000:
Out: 46120.91
